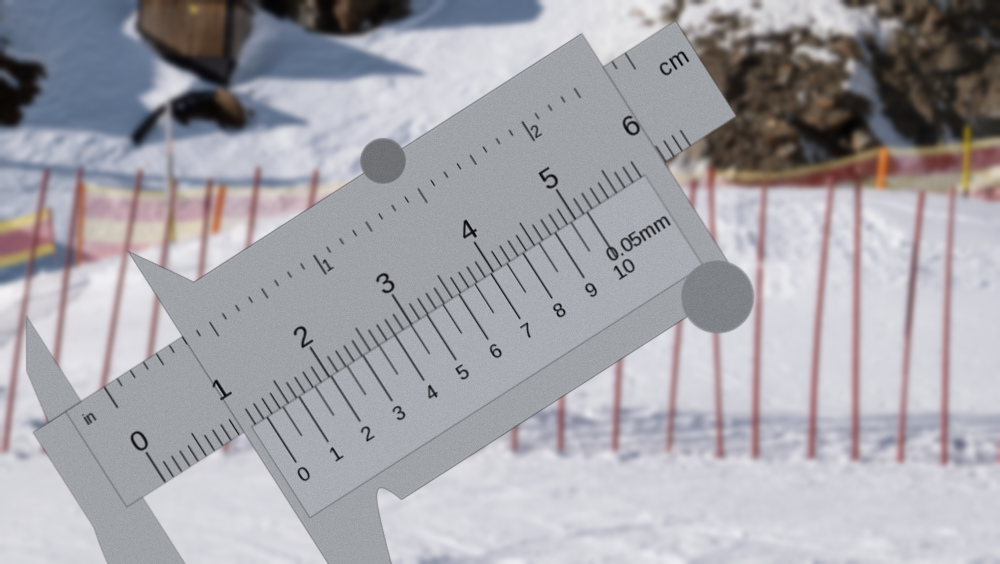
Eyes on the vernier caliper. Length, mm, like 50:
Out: 12.4
